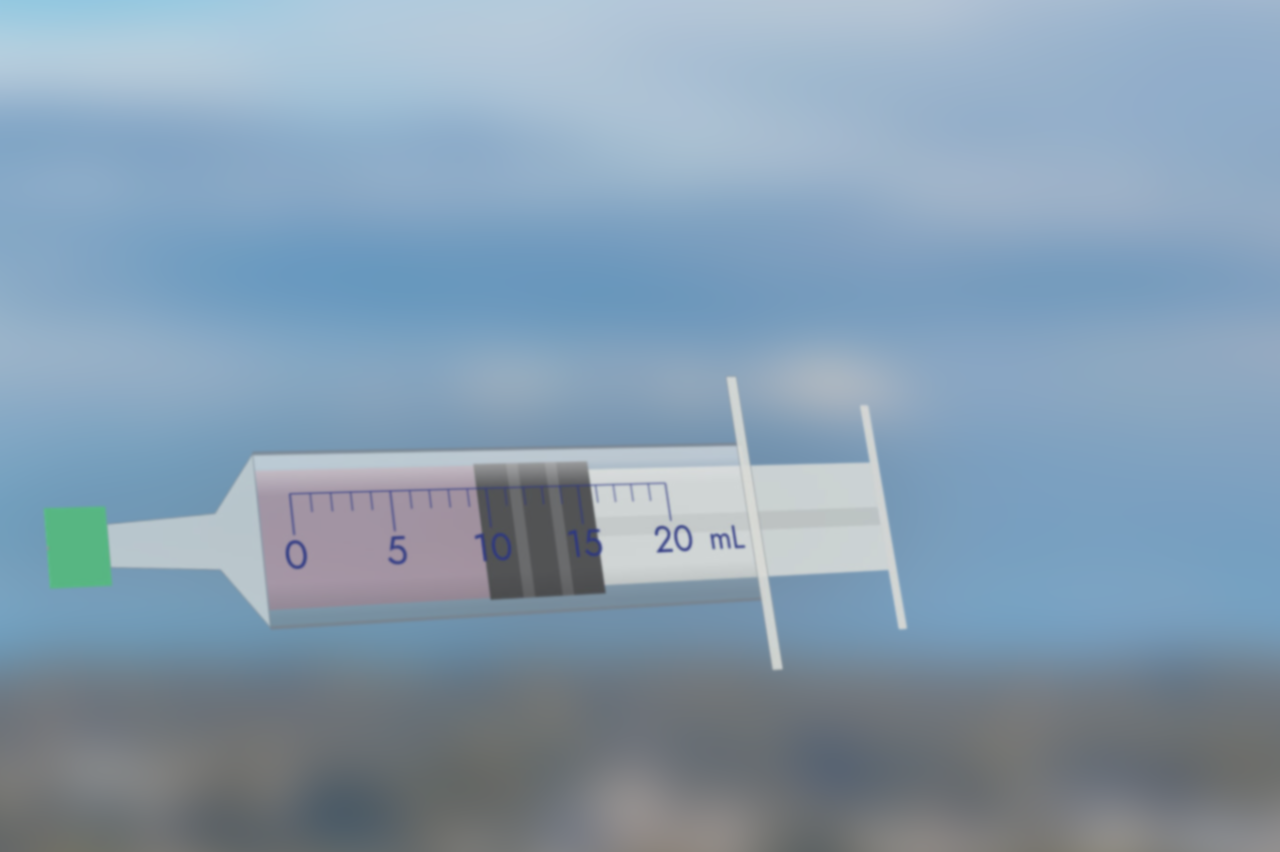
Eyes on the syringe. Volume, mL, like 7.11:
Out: 9.5
